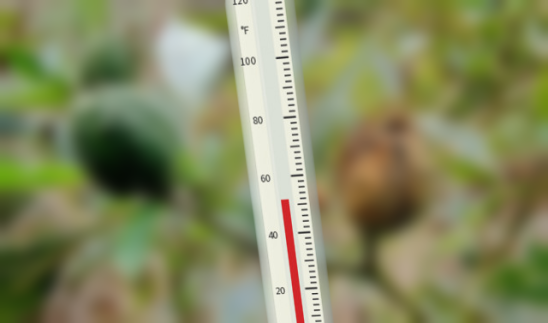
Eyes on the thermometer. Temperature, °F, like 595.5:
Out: 52
